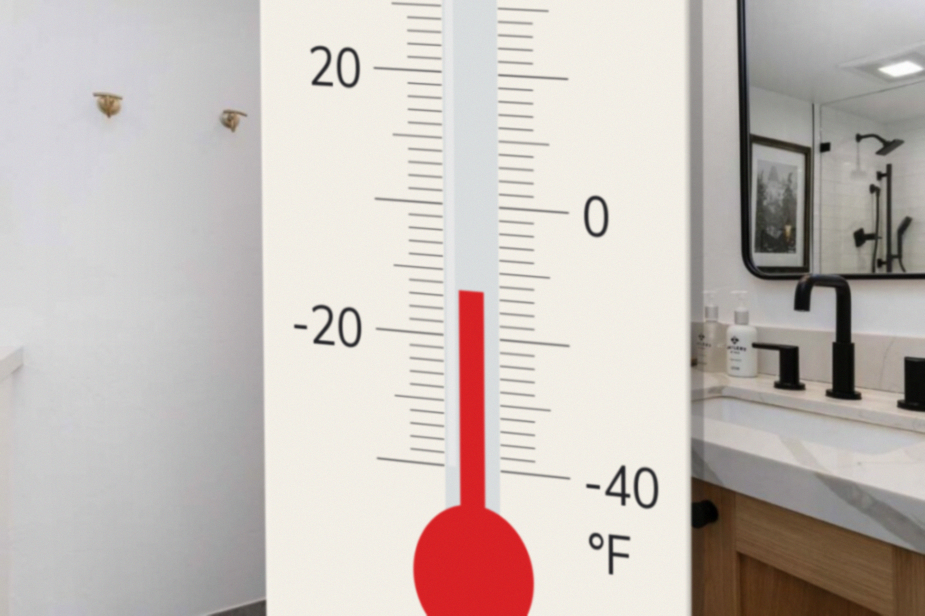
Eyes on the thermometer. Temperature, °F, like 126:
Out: -13
